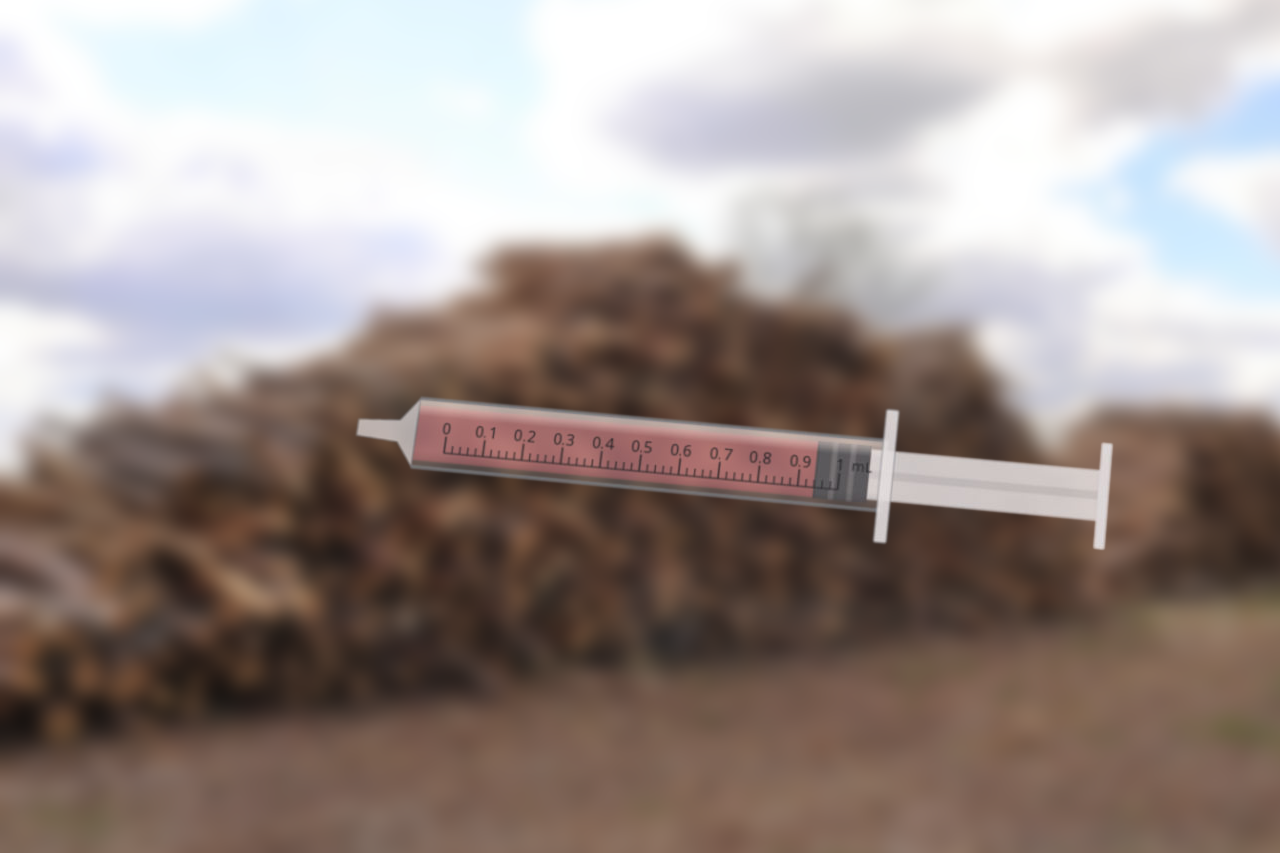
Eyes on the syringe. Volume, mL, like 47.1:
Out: 0.94
